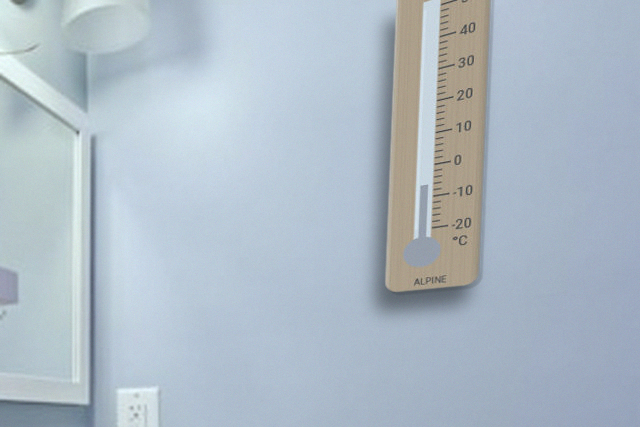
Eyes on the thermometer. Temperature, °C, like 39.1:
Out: -6
